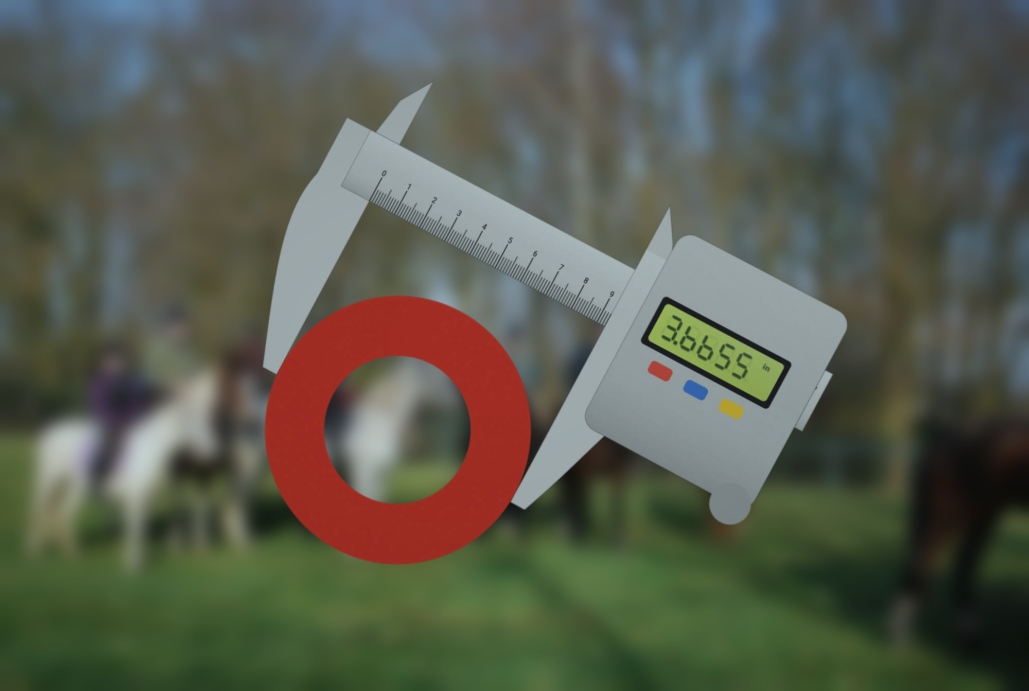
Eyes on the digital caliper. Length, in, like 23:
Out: 3.6655
